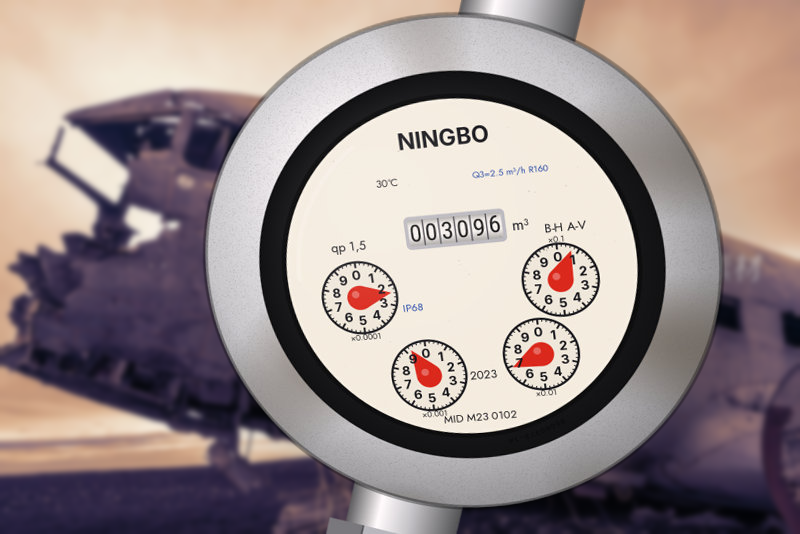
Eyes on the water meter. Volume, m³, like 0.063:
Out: 3096.0692
